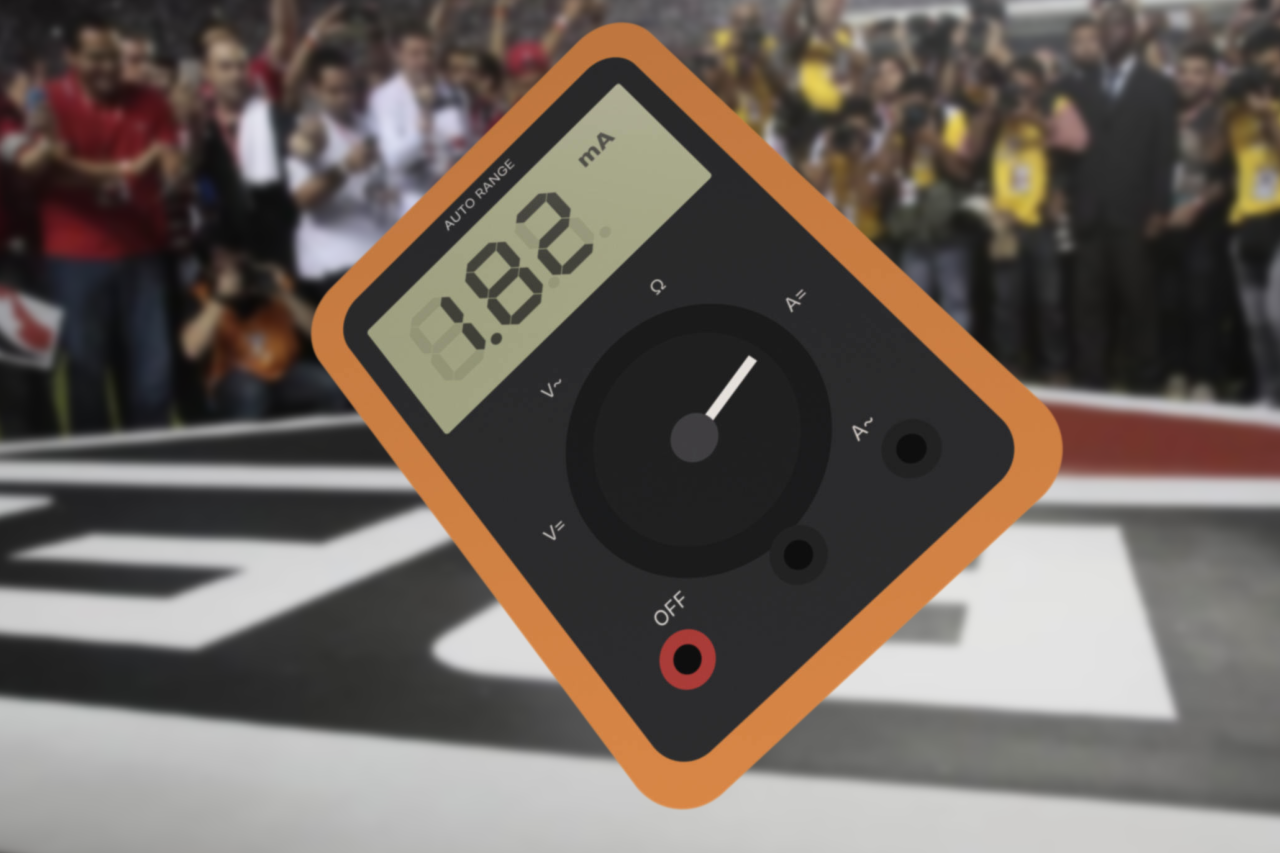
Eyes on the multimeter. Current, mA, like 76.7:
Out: 1.82
